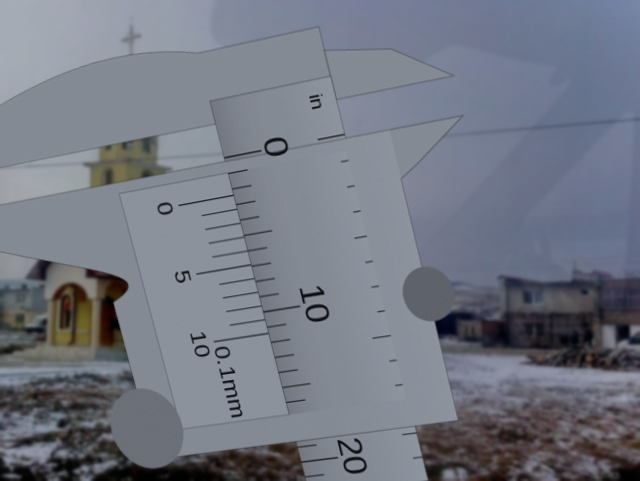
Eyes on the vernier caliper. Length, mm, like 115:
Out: 2.4
